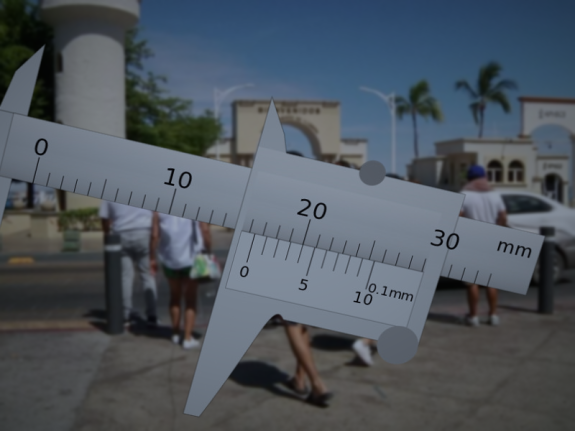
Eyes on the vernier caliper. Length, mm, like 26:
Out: 16.4
